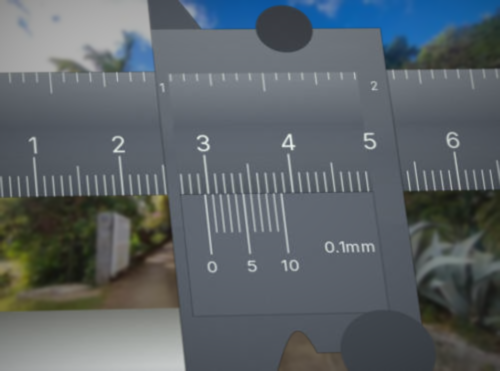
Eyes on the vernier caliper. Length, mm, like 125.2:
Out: 29.6
